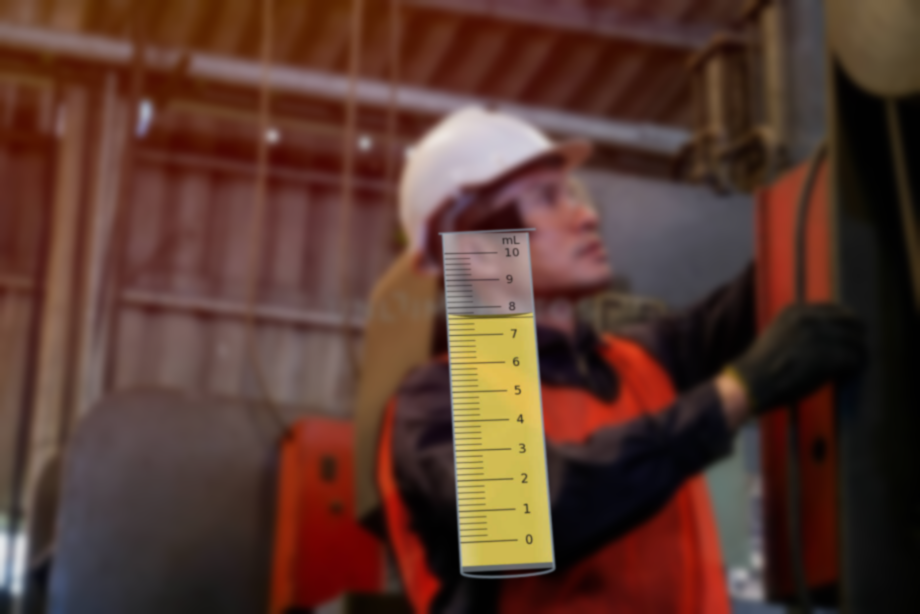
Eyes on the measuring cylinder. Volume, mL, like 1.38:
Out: 7.6
